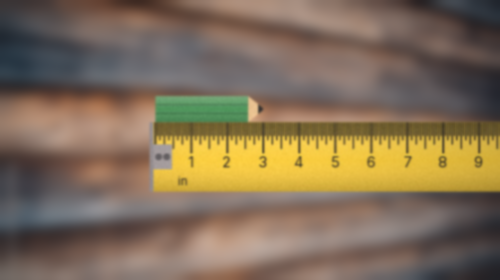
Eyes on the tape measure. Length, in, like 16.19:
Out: 3
